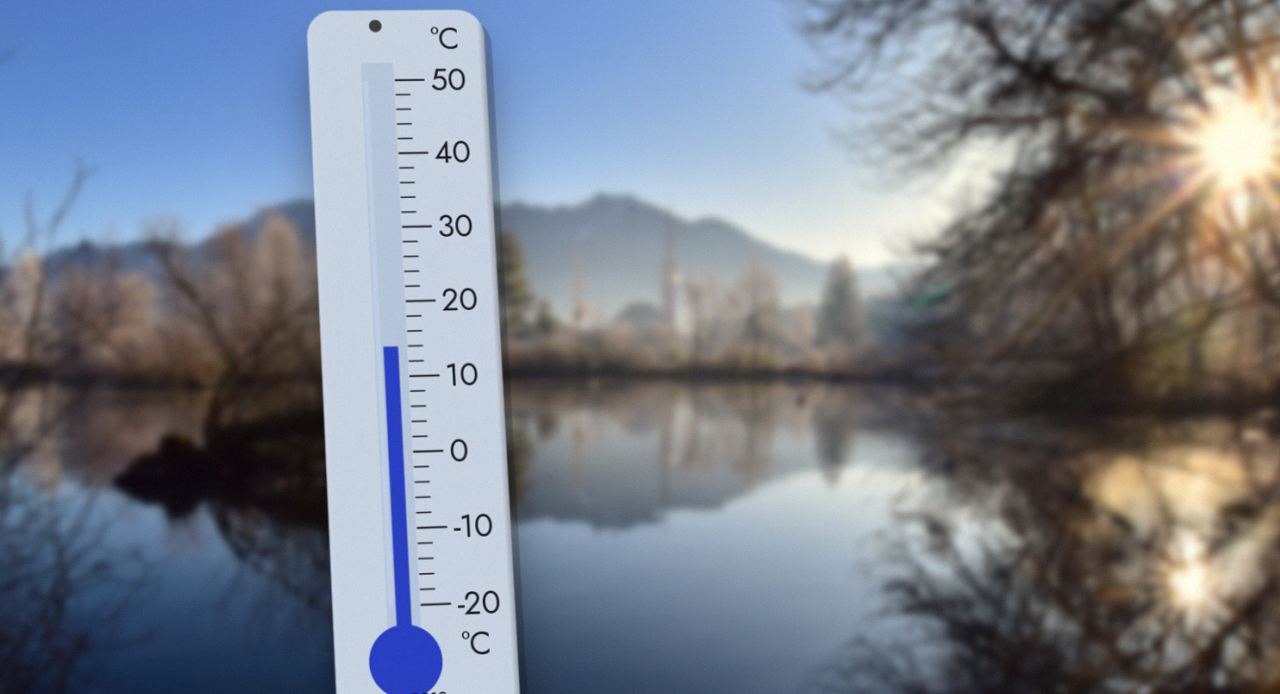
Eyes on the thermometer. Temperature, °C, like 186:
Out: 14
